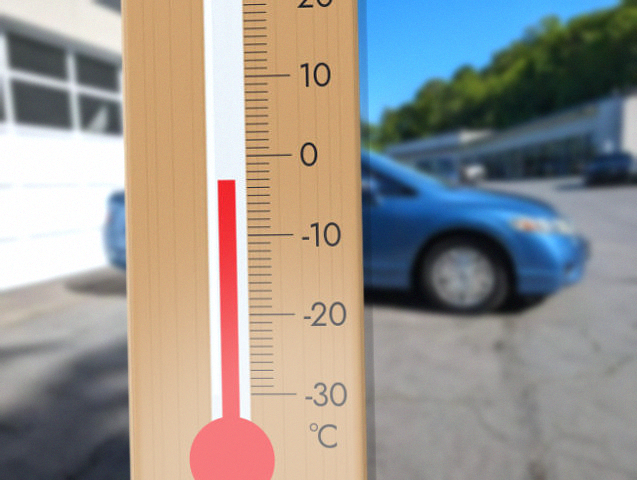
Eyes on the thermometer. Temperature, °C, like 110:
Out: -3
